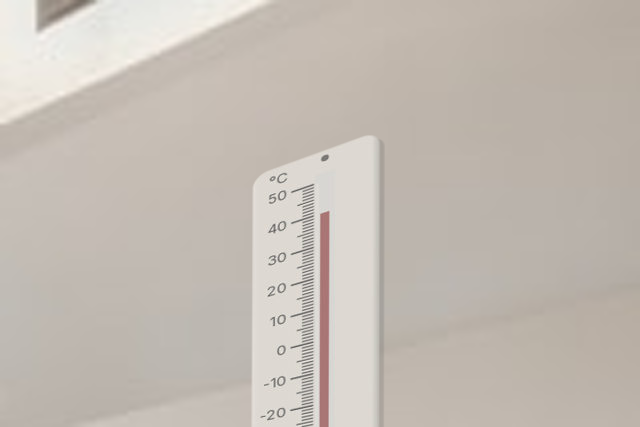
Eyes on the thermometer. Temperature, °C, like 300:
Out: 40
